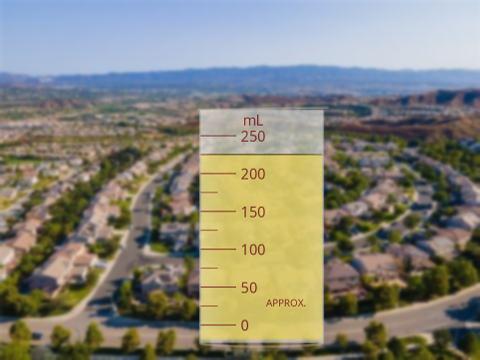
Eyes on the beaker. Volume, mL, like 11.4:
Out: 225
